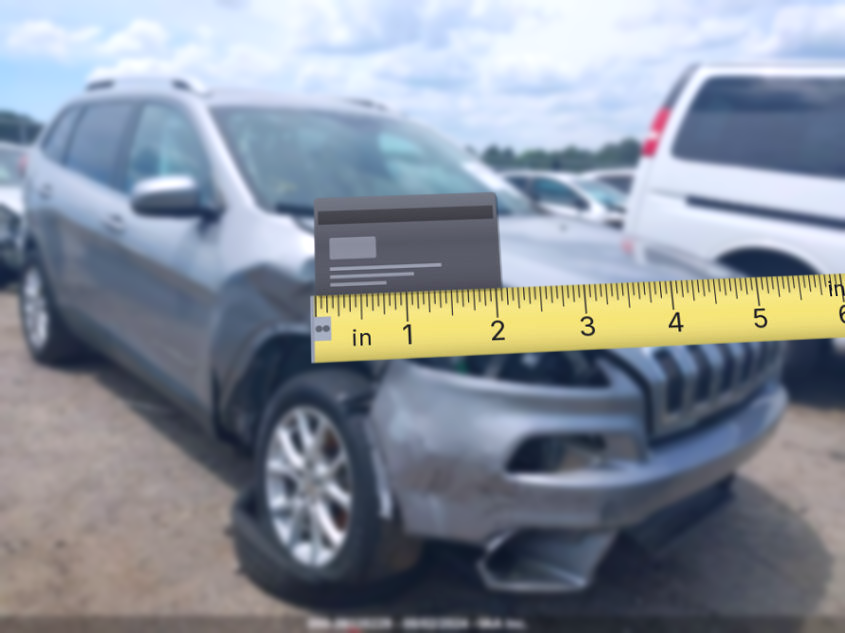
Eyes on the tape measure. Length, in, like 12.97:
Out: 2.0625
